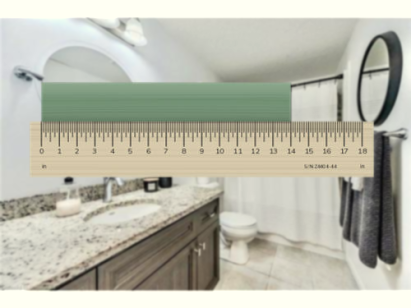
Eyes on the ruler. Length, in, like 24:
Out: 14
